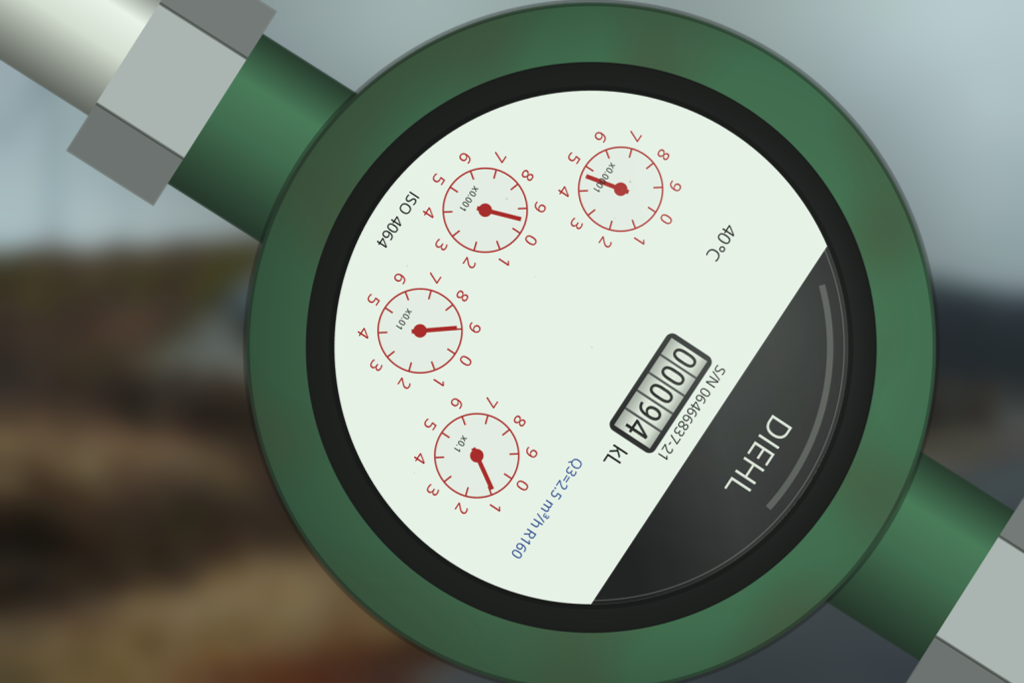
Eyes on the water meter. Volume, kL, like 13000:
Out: 94.0894
